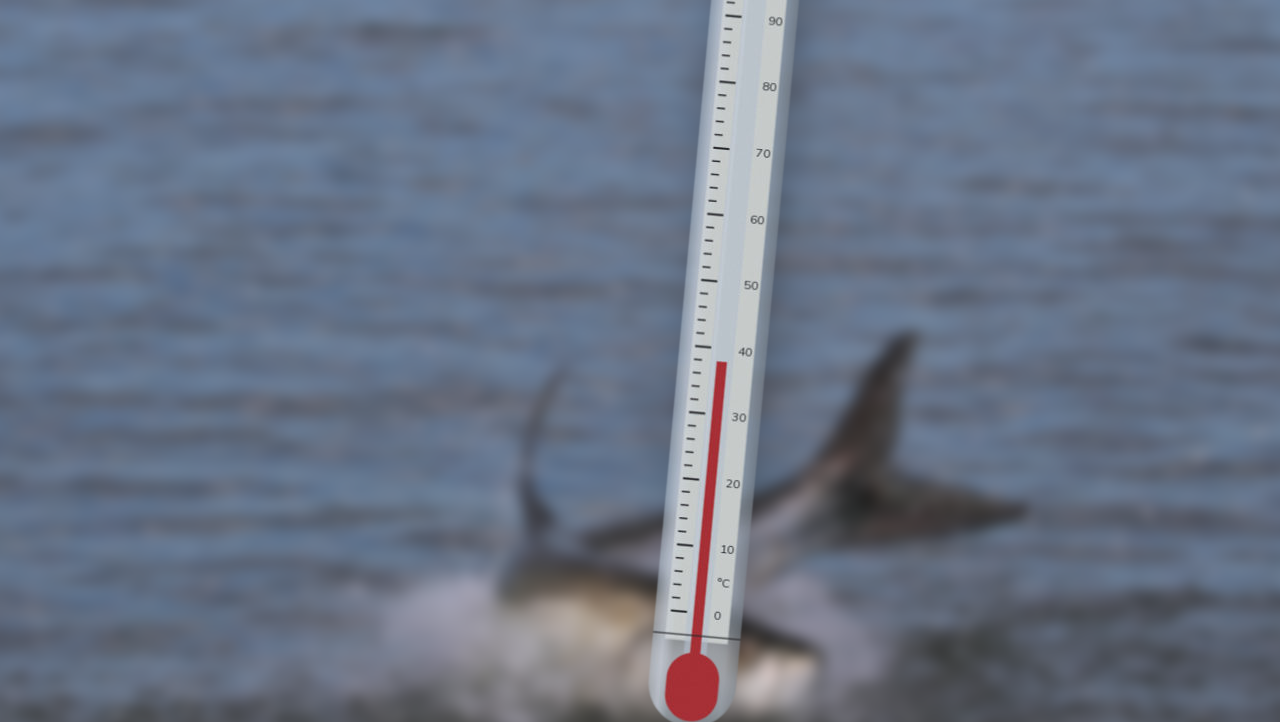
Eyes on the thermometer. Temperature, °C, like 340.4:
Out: 38
